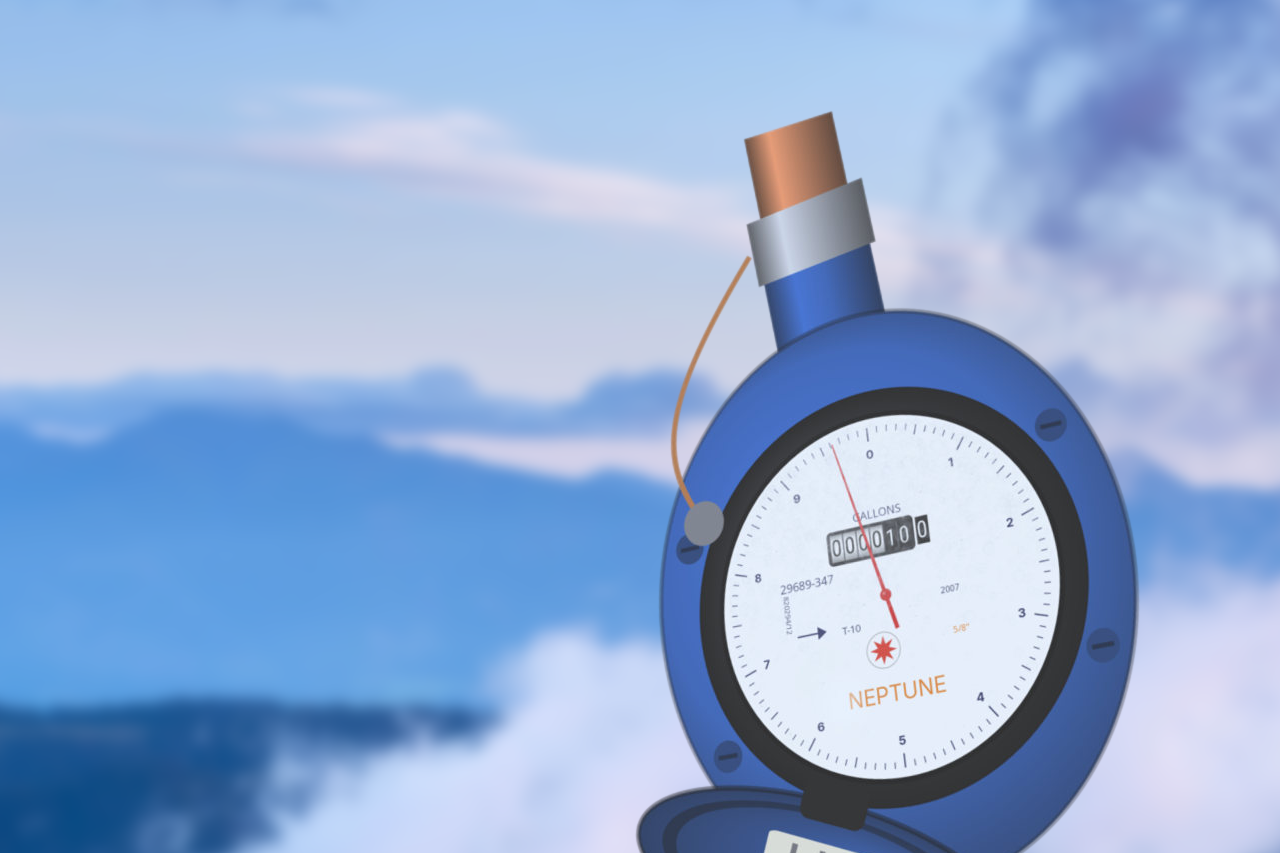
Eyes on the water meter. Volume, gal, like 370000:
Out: 99.6
